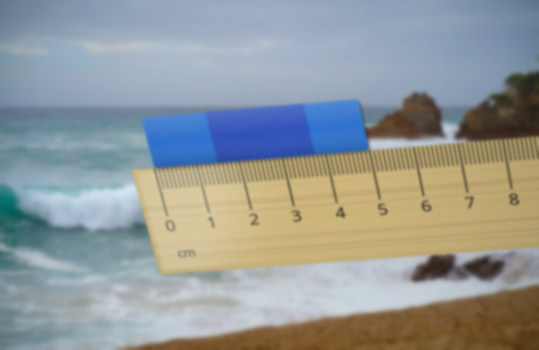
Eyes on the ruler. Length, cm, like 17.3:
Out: 5
